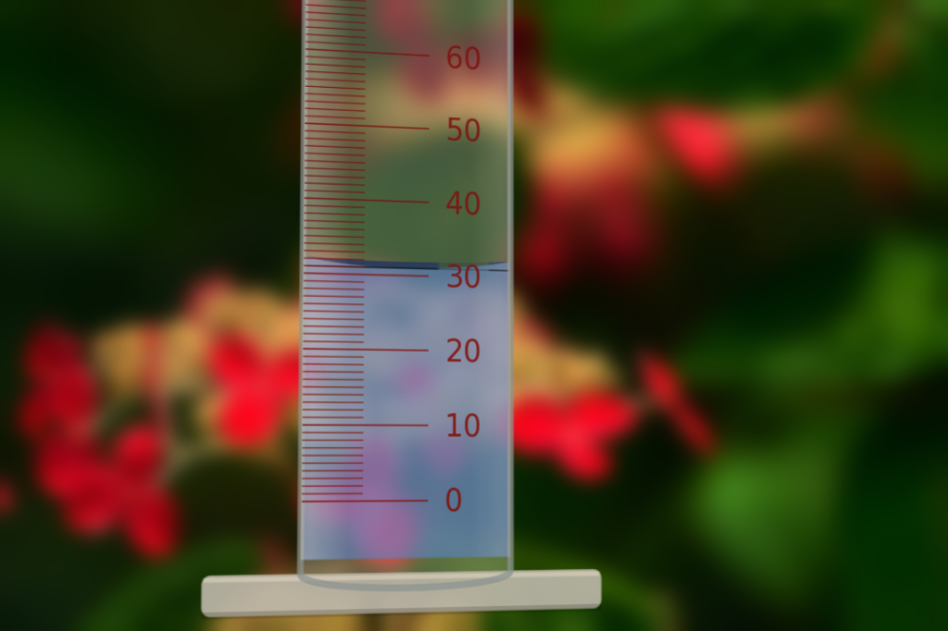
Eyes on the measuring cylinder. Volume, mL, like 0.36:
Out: 31
